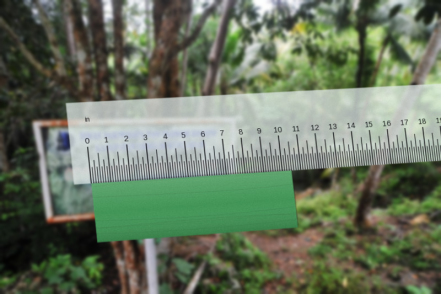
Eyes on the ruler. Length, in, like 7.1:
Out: 10.5
